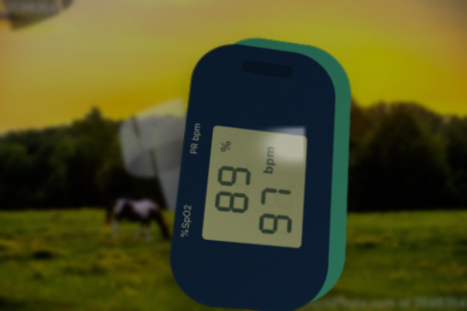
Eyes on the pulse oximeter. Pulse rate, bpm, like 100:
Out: 97
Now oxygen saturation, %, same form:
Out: 89
